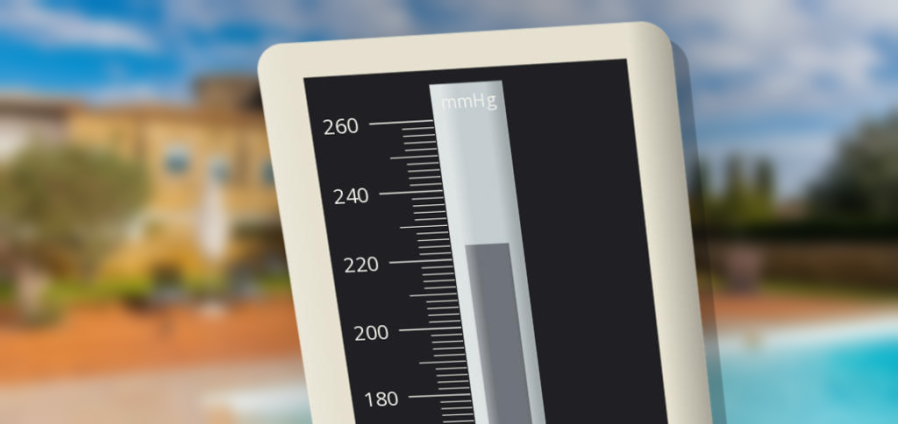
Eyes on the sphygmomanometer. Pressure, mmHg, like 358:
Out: 224
